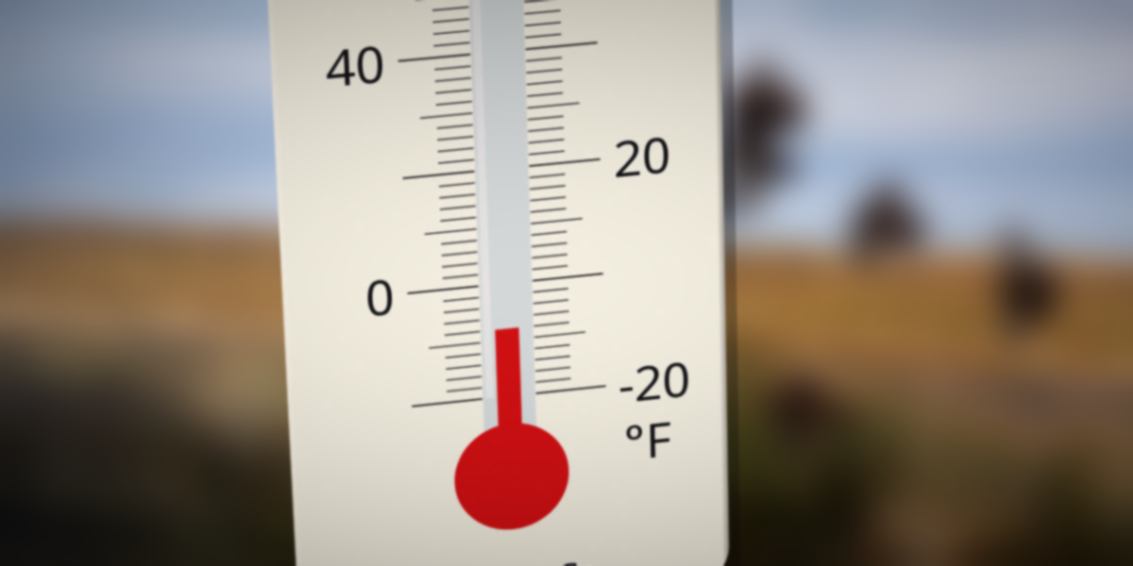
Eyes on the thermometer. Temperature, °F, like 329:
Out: -8
